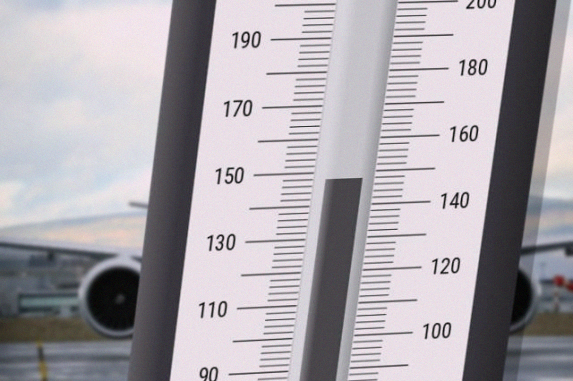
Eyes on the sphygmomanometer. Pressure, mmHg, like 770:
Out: 148
